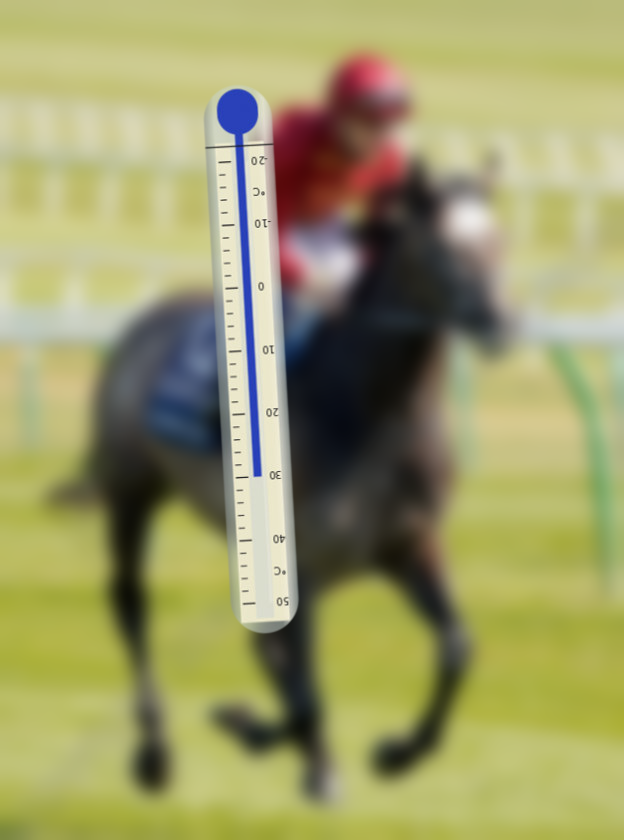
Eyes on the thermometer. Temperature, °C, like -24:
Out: 30
